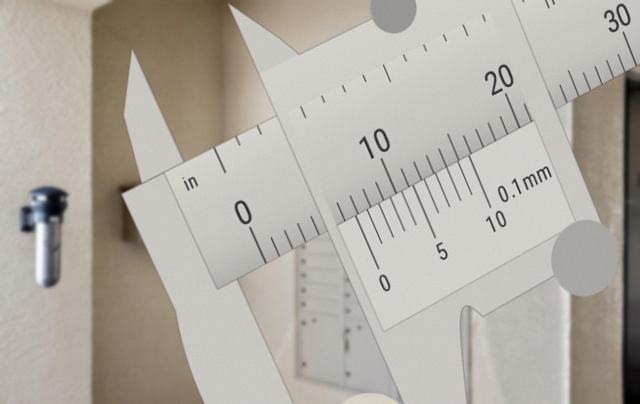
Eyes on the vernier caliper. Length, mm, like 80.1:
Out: 6.8
